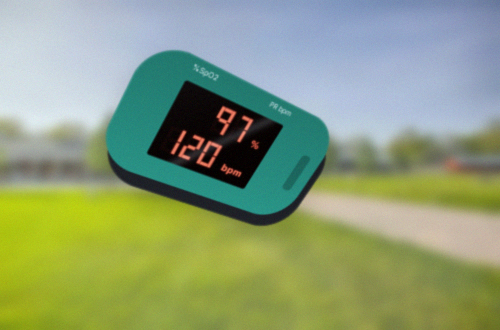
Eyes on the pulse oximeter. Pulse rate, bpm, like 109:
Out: 120
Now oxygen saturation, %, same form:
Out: 97
